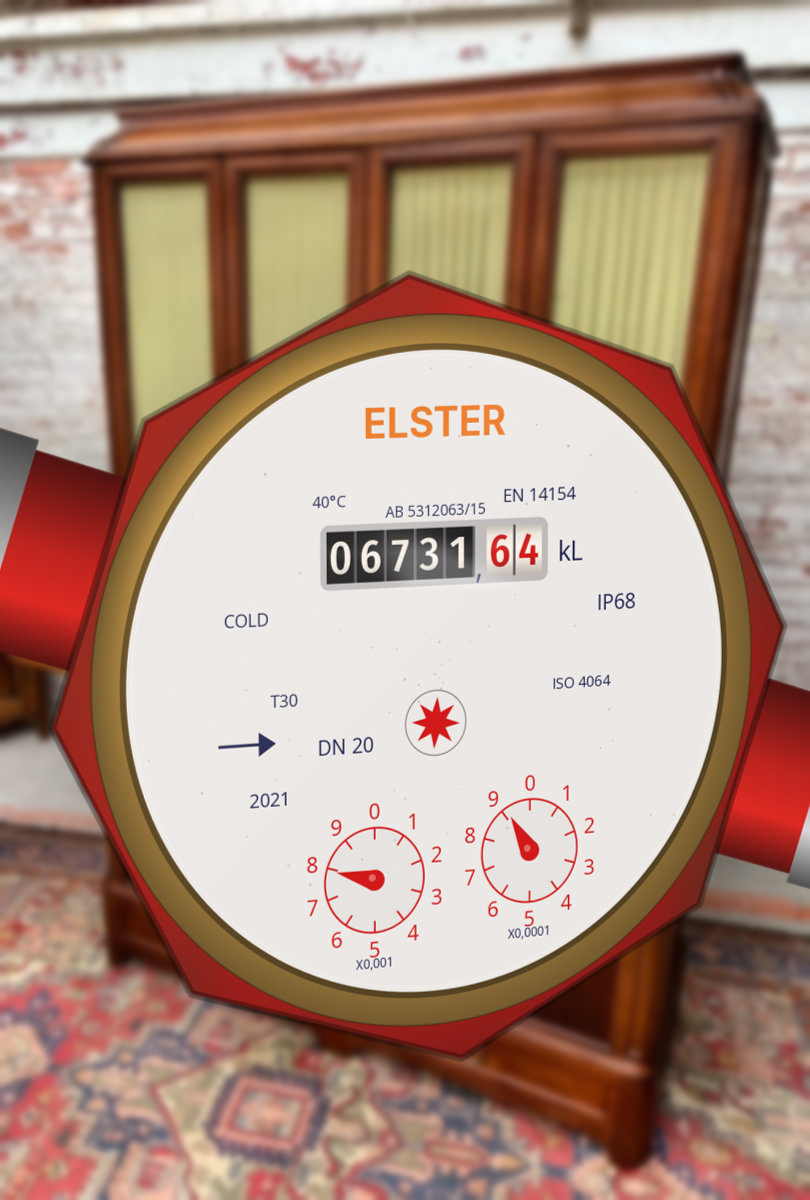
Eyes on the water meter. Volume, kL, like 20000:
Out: 6731.6479
